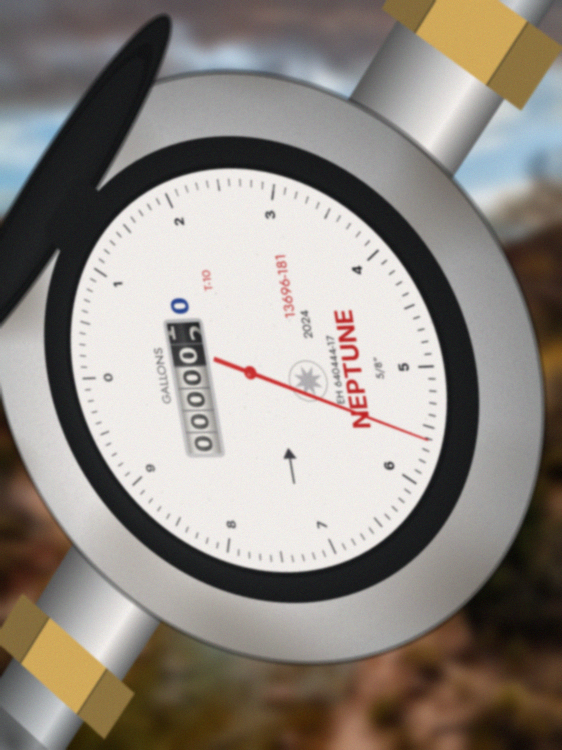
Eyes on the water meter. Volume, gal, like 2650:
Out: 15.6
